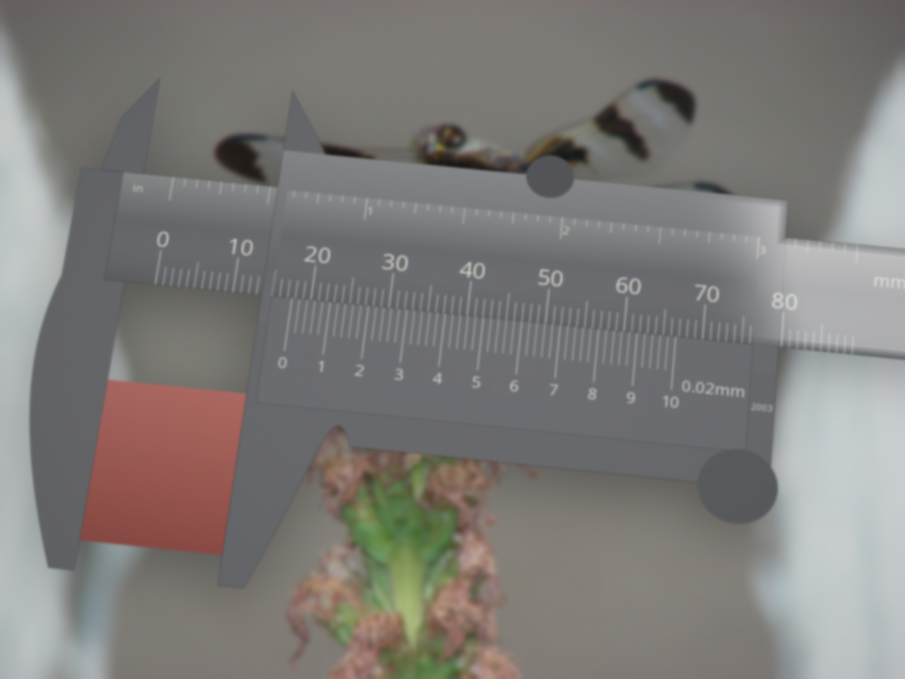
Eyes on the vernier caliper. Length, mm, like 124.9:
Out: 17.6
